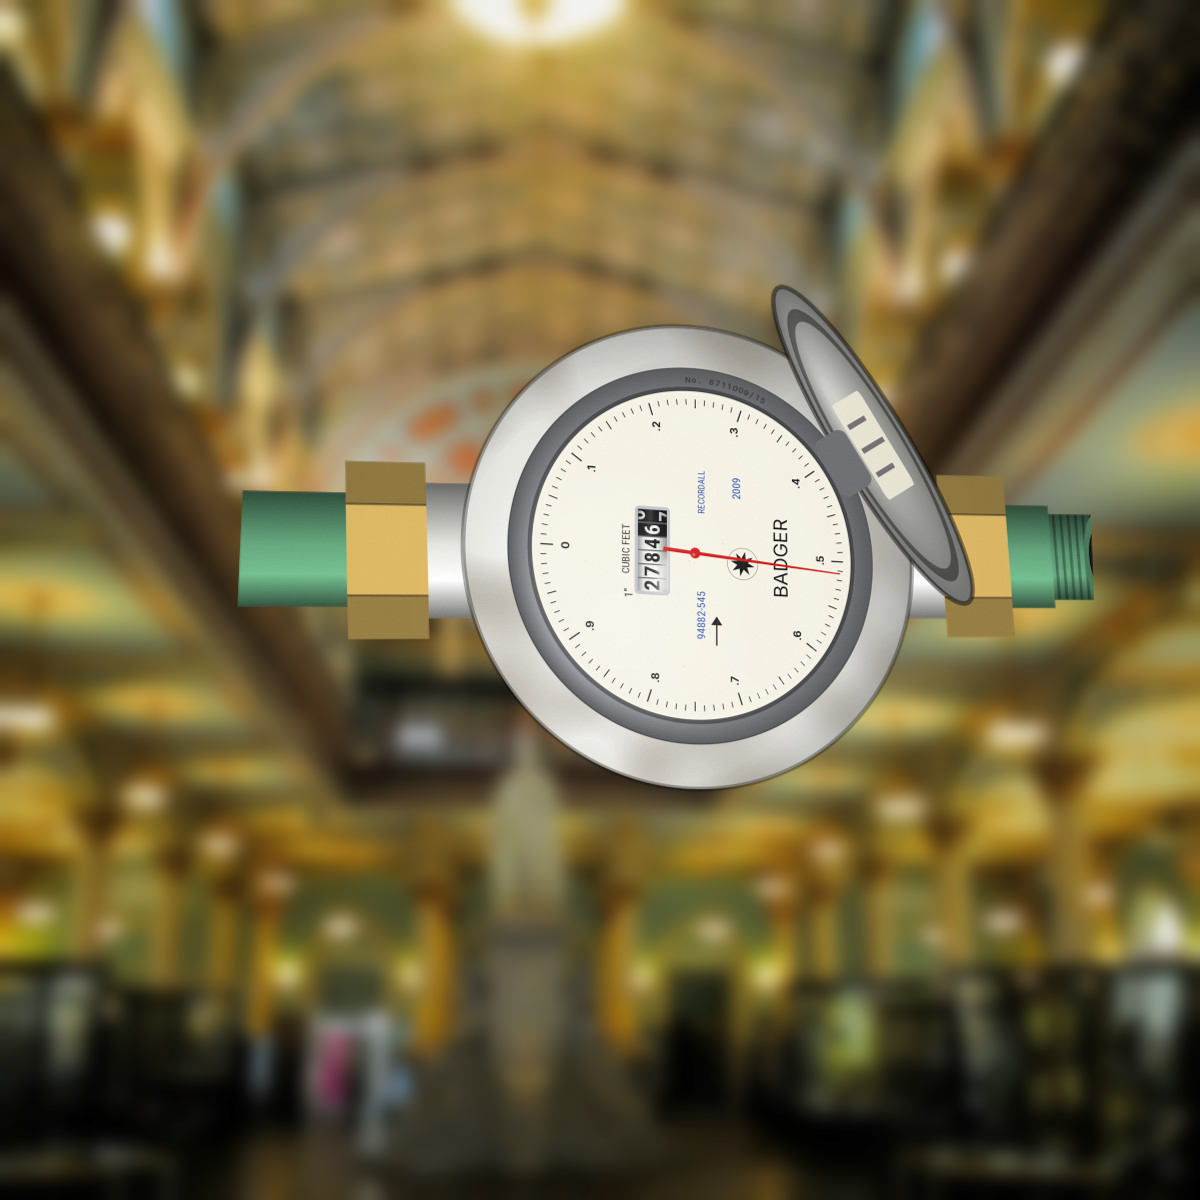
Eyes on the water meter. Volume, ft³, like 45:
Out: 278466.51
